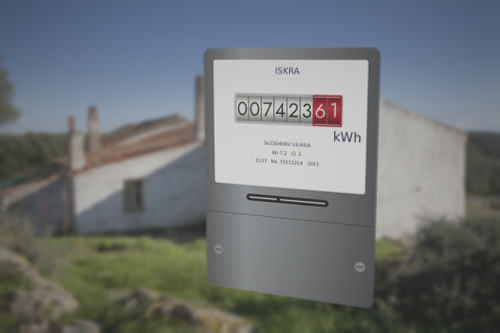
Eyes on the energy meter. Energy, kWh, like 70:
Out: 7423.61
